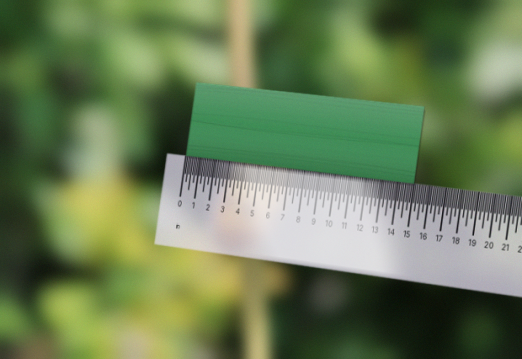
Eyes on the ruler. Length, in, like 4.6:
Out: 15
